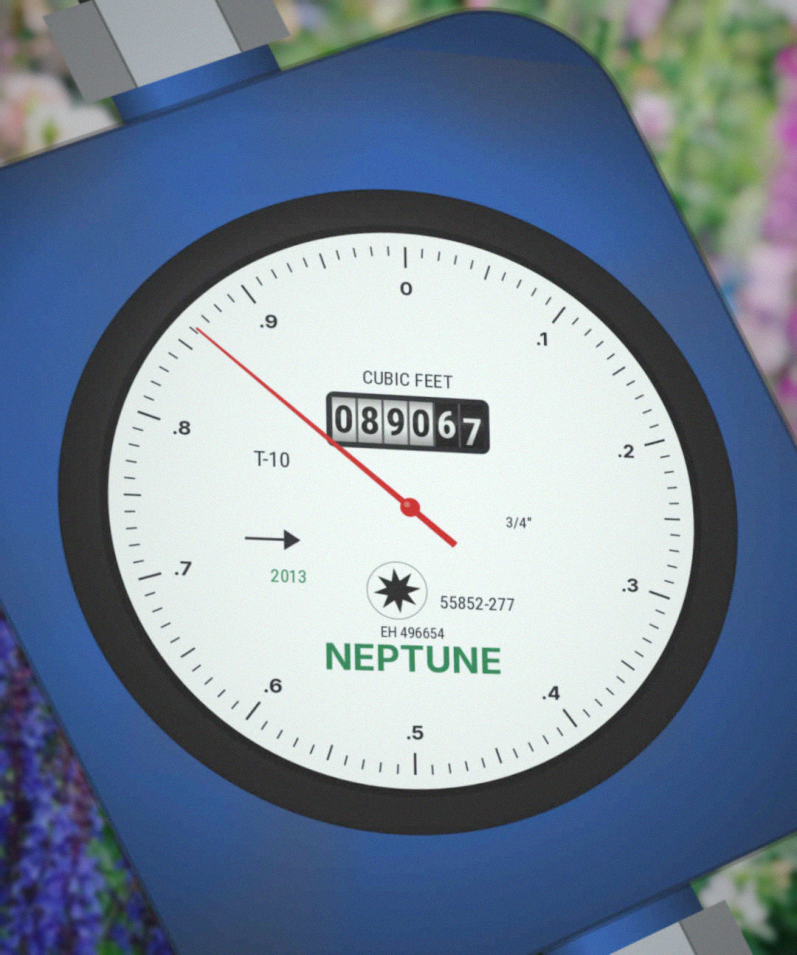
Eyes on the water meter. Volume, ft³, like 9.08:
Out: 89066.86
